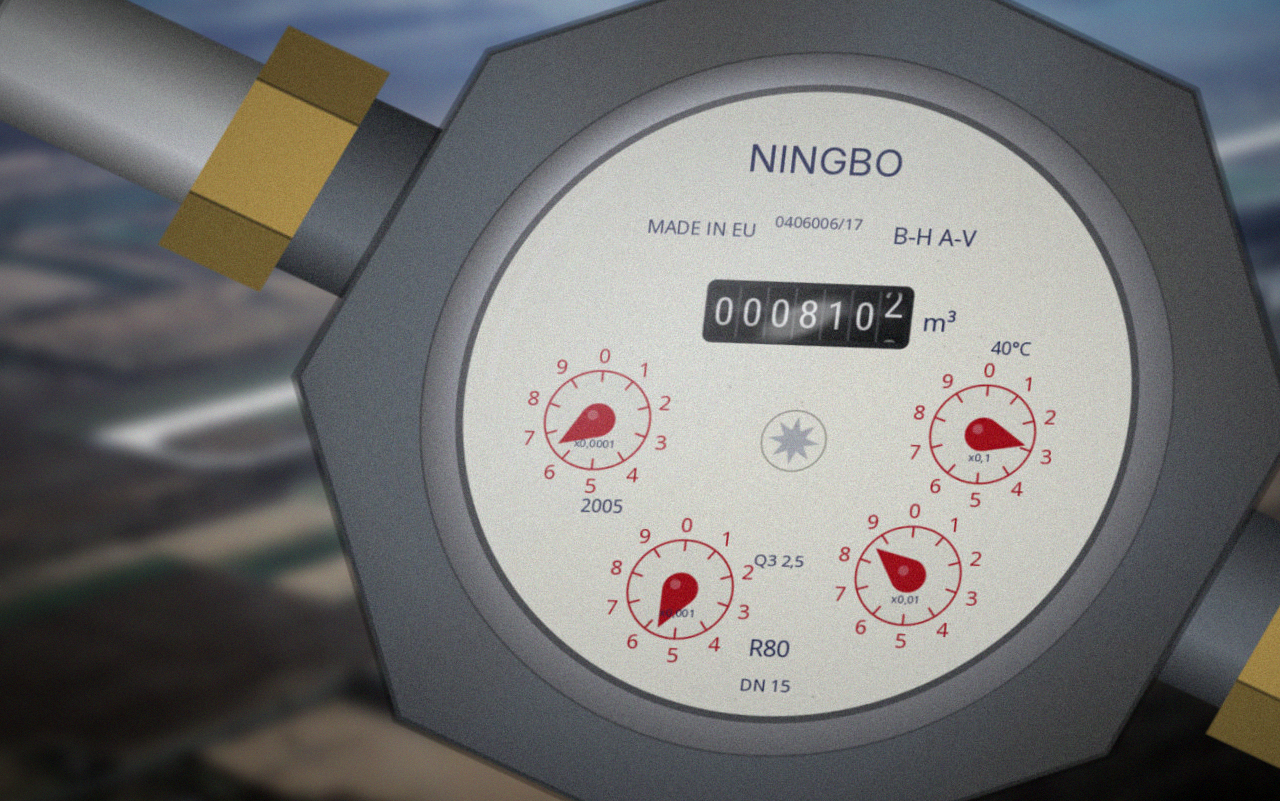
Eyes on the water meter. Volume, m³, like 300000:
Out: 8102.2856
